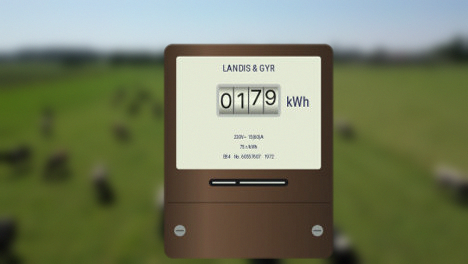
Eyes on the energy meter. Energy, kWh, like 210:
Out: 179
